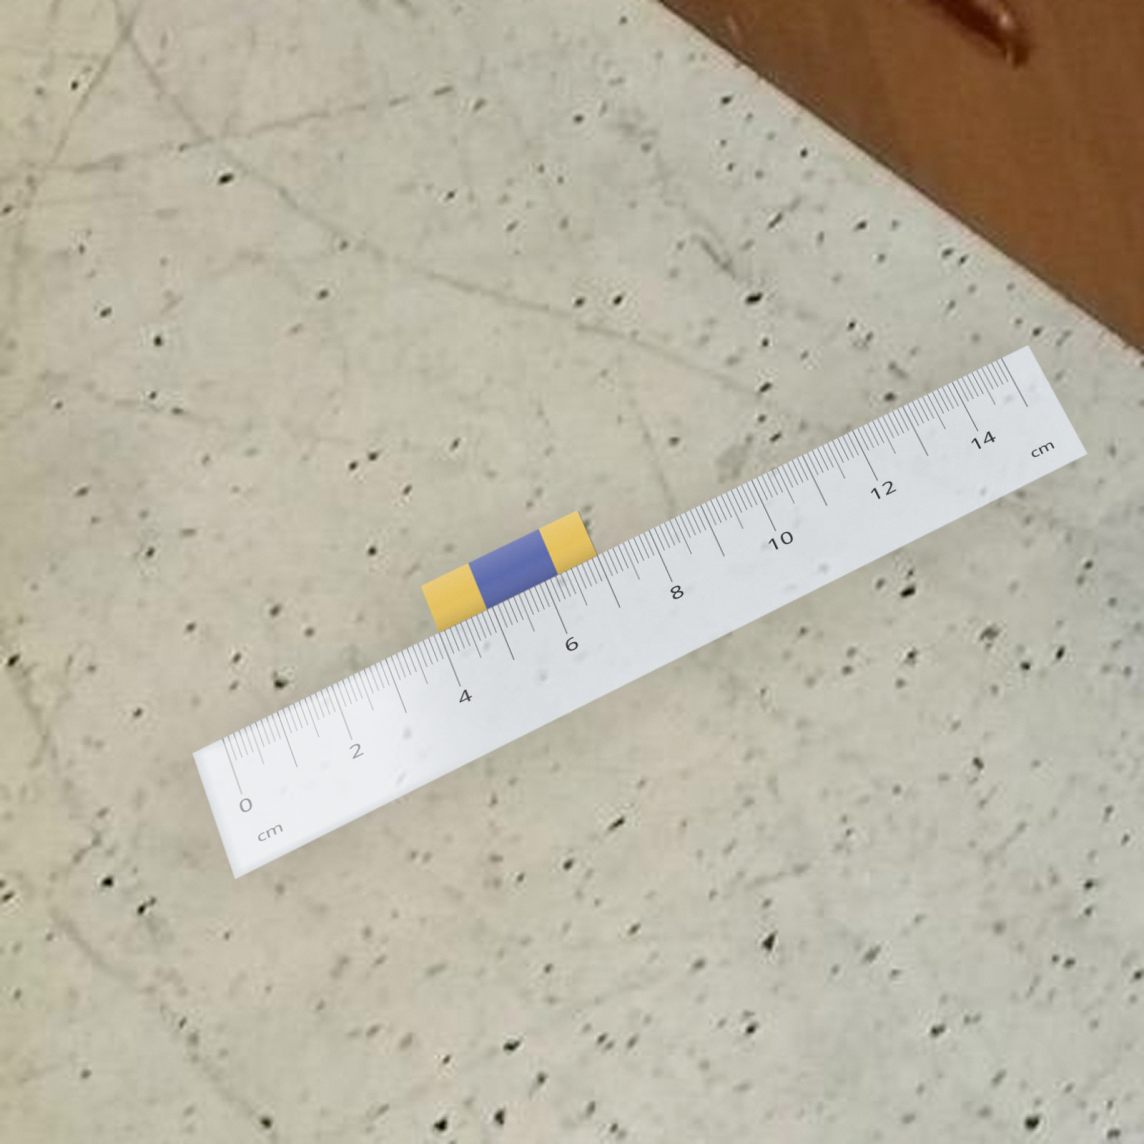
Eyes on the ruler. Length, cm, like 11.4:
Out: 3
